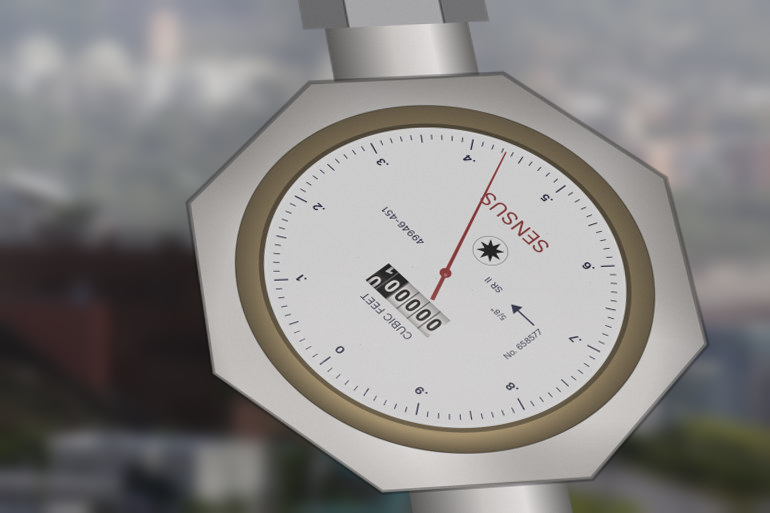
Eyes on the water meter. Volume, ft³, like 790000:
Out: 0.43
